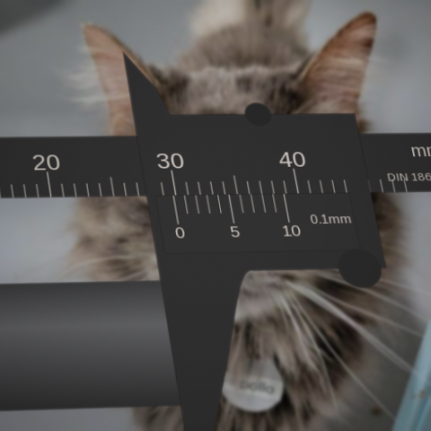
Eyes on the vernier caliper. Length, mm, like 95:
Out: 29.8
